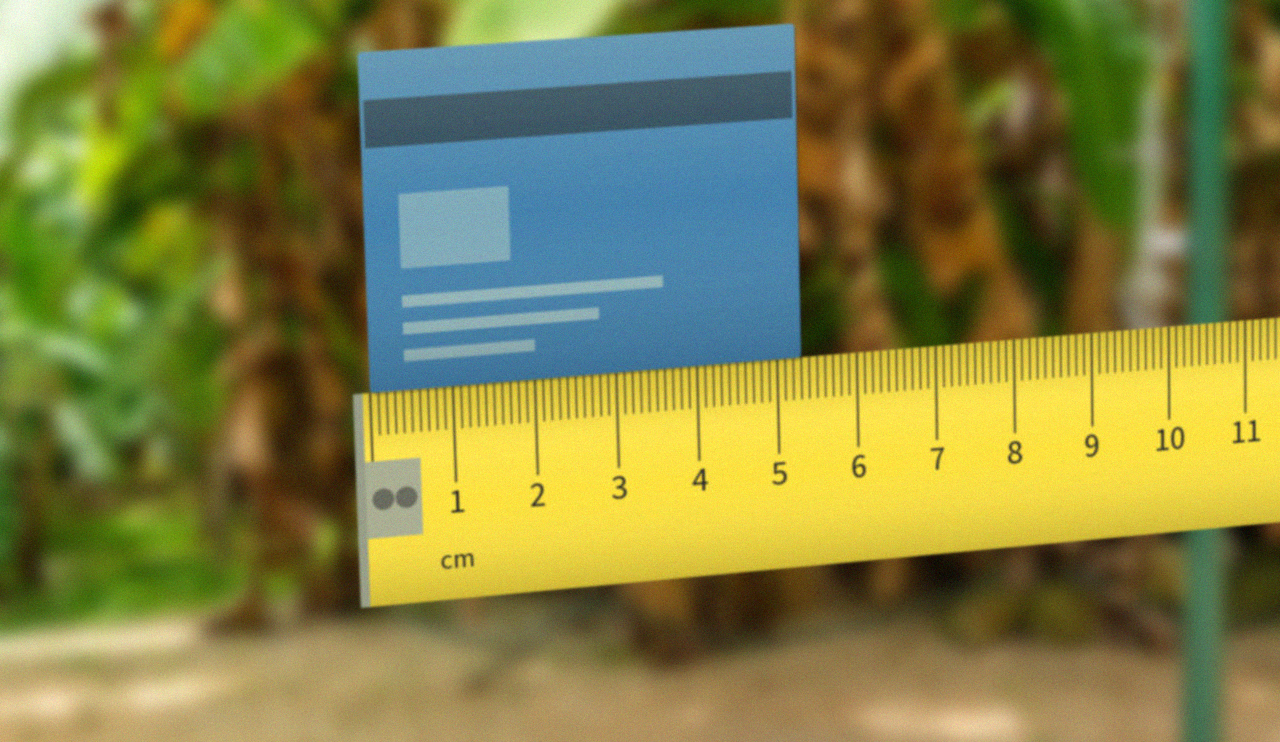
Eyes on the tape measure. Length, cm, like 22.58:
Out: 5.3
